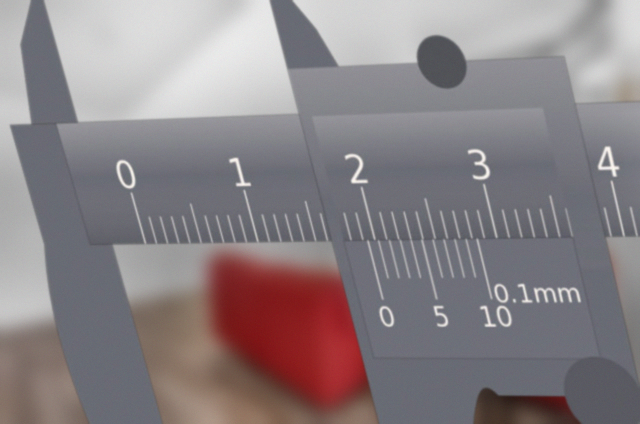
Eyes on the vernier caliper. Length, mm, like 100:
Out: 19.4
